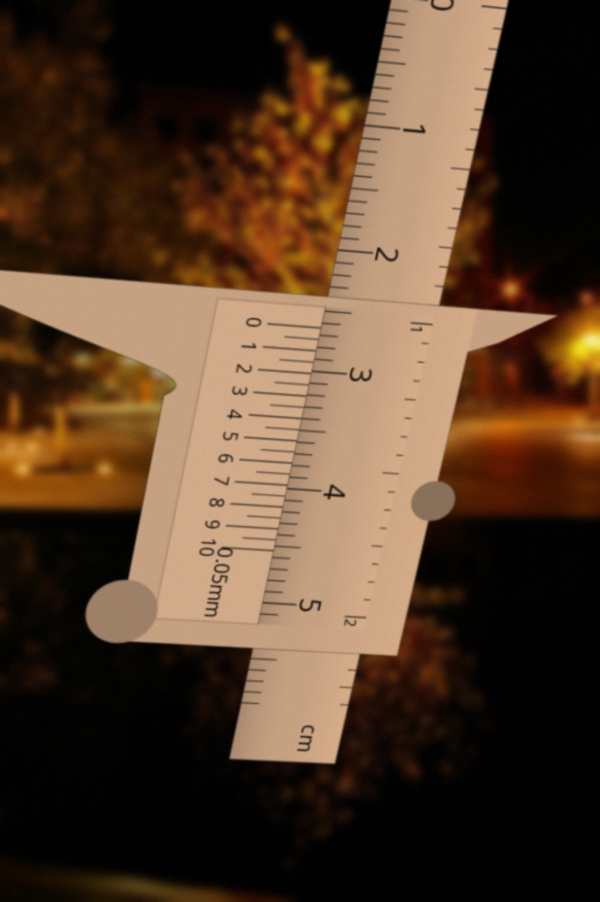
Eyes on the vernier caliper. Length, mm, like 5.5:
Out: 26.4
